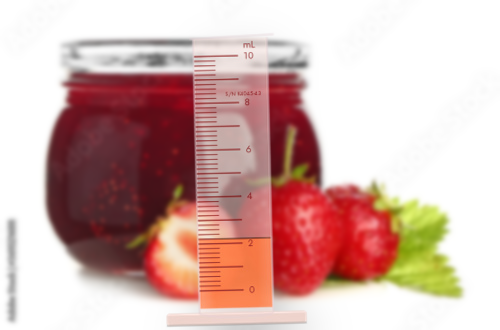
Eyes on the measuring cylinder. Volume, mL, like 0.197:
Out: 2.2
